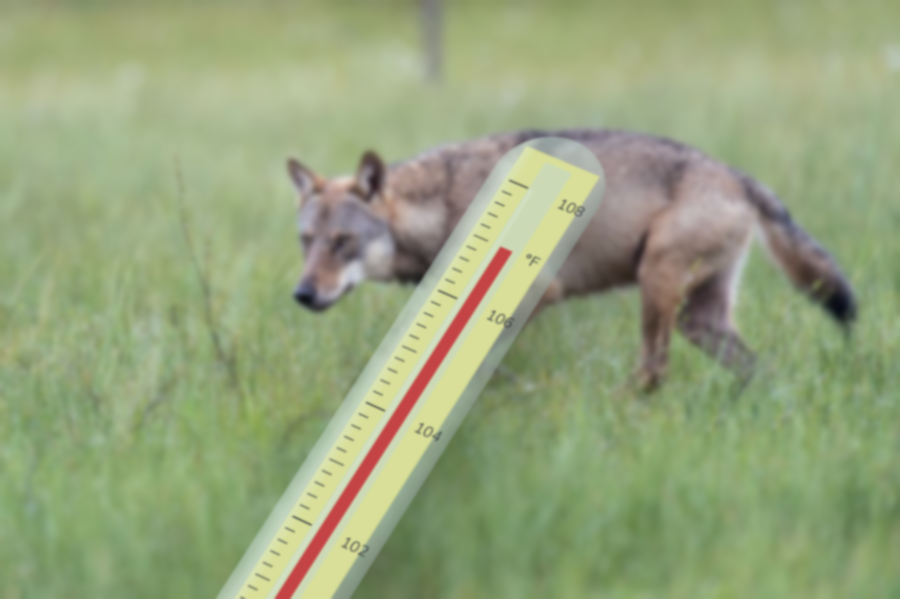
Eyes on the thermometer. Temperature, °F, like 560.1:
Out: 107
